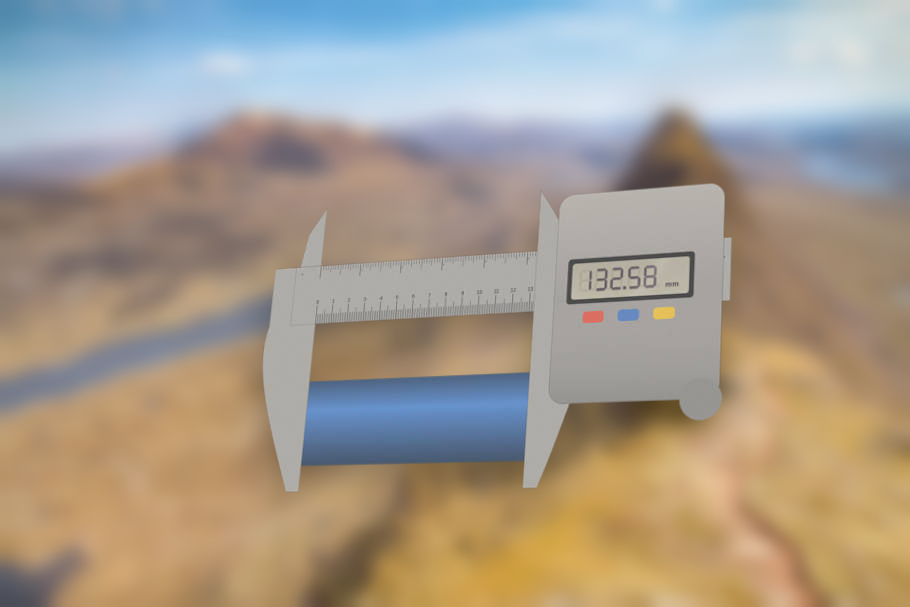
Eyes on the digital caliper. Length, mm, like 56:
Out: 132.58
